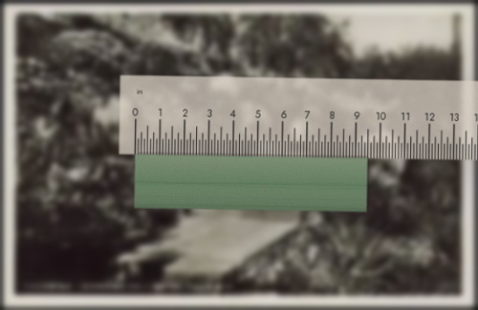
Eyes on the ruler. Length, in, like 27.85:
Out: 9.5
